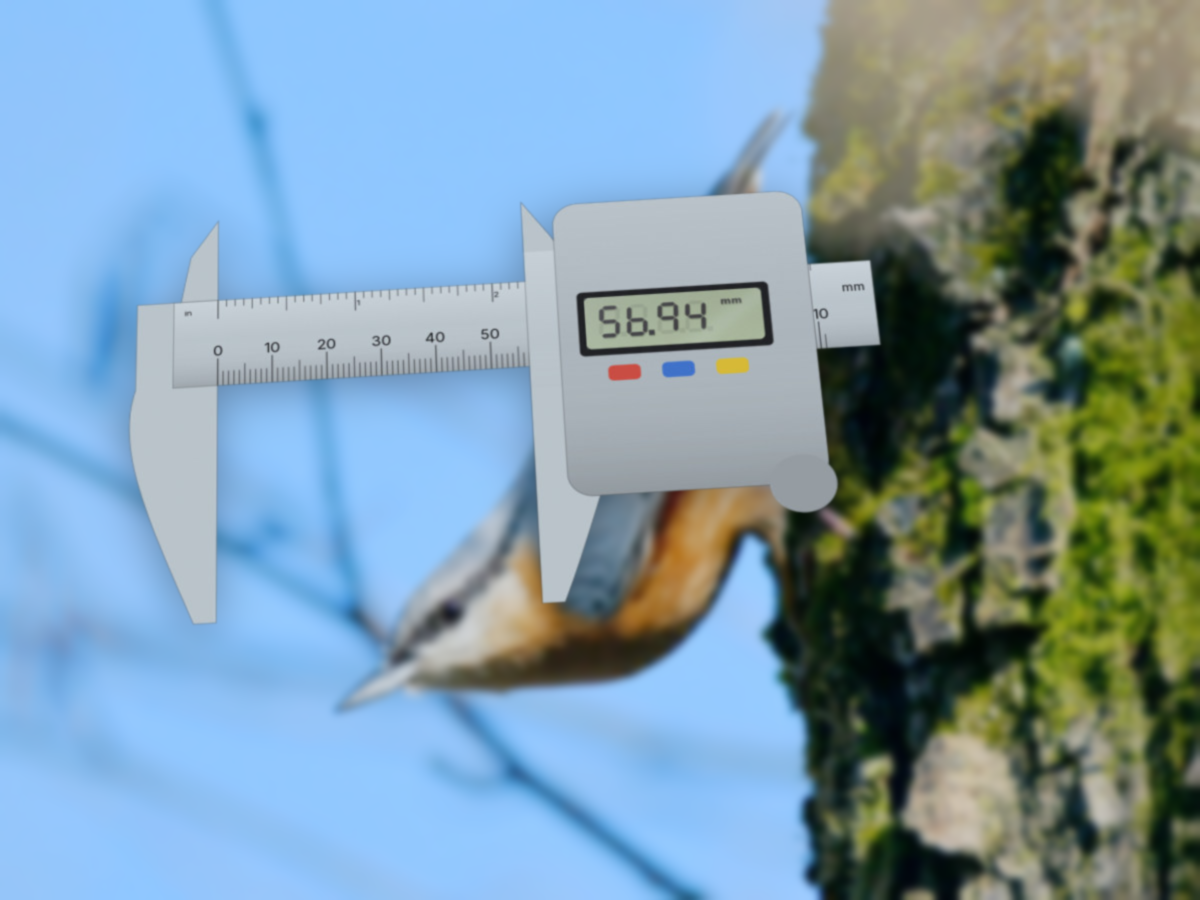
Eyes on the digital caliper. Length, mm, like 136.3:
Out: 56.94
